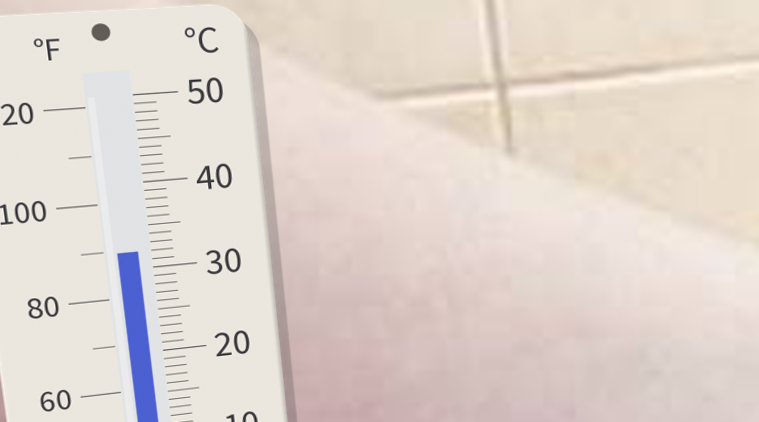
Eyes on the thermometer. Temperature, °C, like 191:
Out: 32
